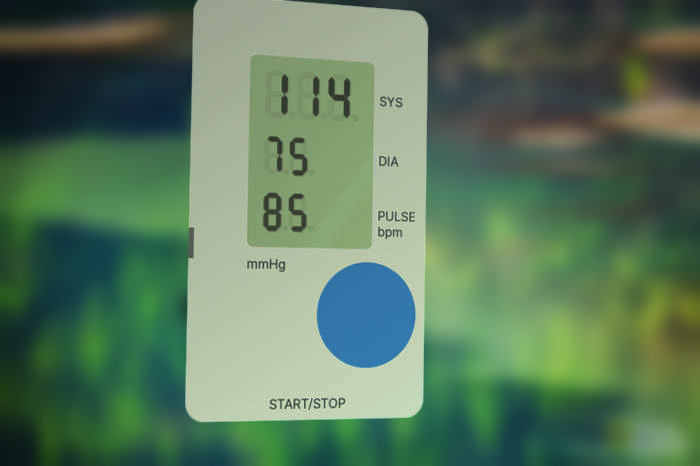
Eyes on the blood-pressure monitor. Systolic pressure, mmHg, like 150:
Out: 114
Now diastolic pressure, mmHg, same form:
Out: 75
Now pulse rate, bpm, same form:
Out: 85
